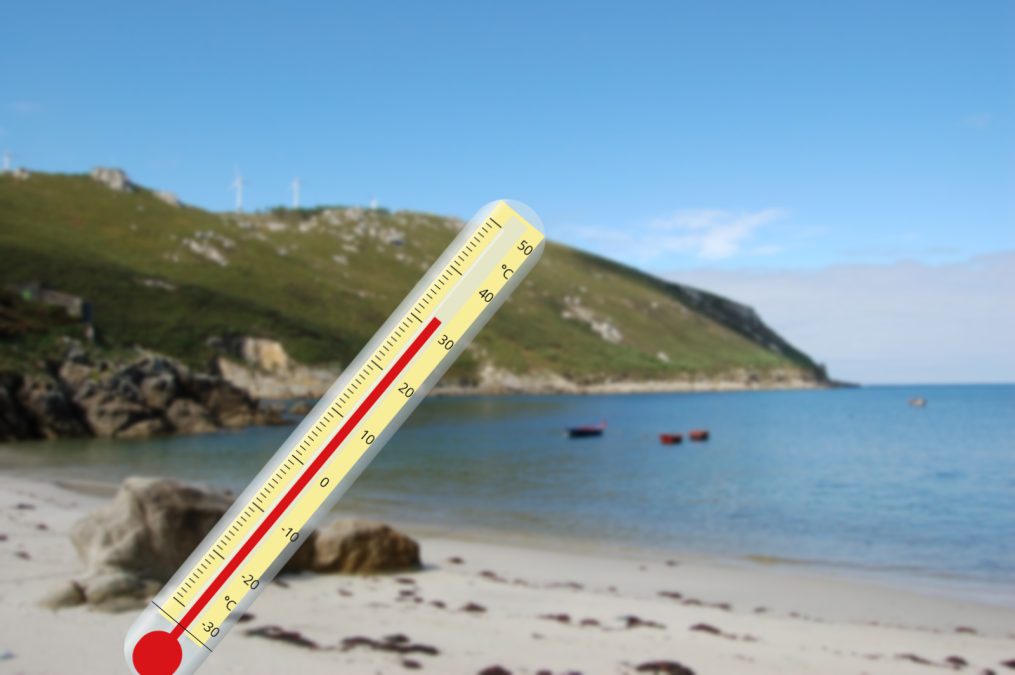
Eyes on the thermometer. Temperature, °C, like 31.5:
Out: 32
